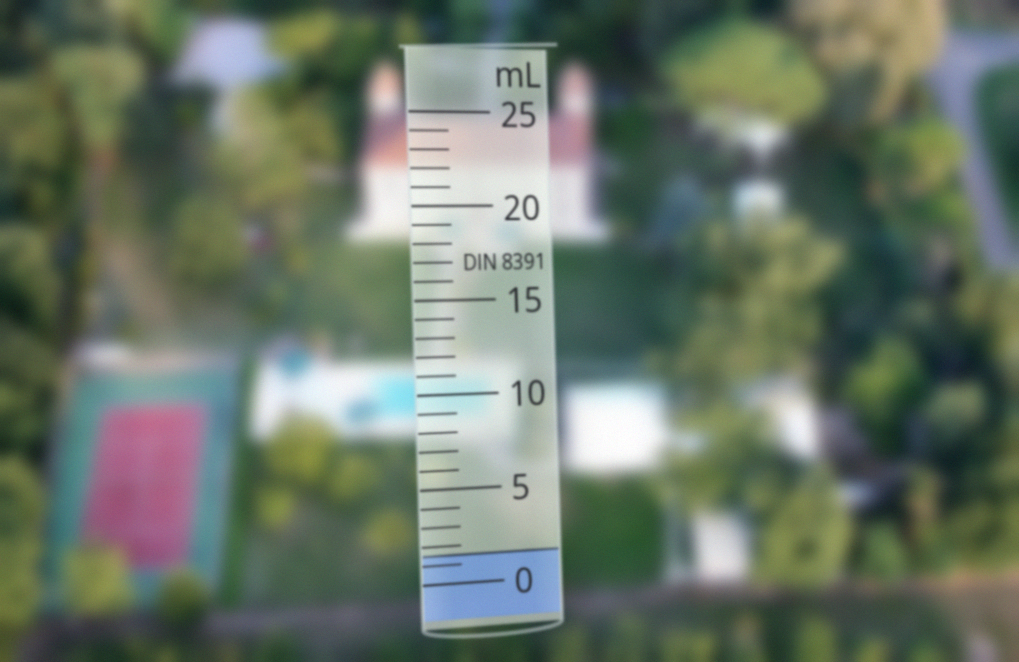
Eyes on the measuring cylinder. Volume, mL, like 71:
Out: 1.5
